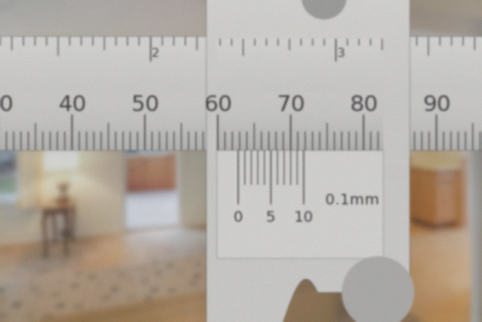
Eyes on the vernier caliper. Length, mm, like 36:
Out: 62.8
